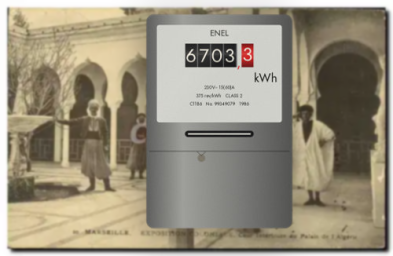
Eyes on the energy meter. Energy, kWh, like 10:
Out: 6703.3
